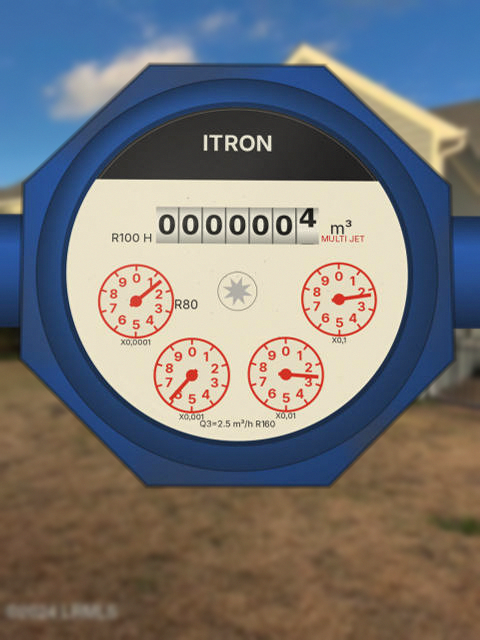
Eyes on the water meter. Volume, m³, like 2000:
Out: 4.2261
